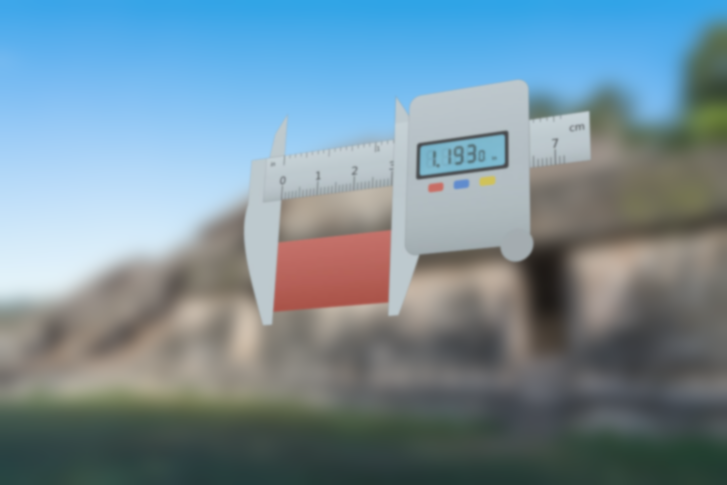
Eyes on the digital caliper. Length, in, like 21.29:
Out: 1.1930
